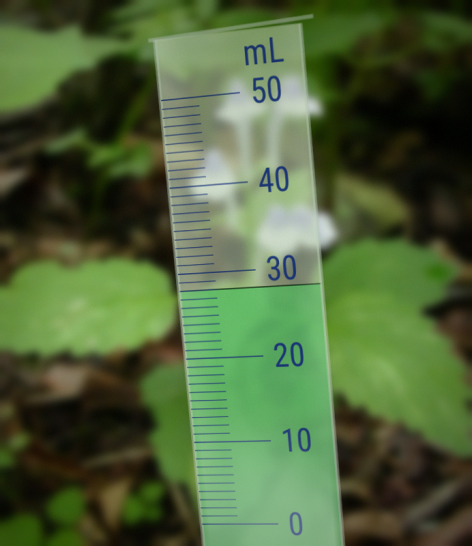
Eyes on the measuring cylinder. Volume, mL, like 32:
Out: 28
